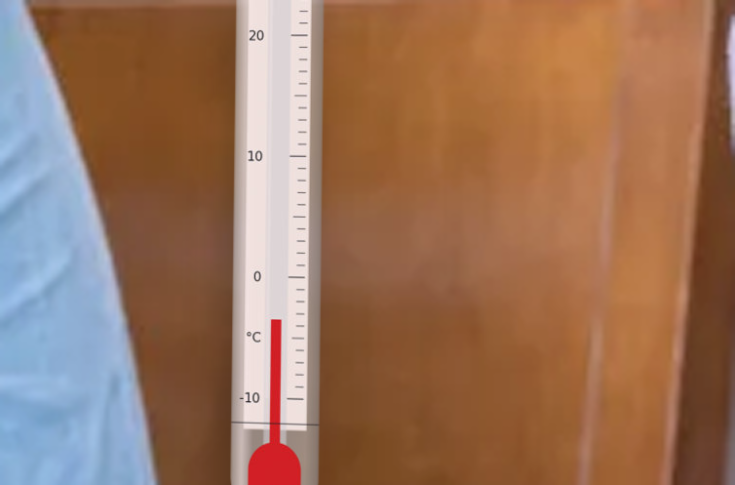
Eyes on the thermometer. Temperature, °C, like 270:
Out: -3.5
